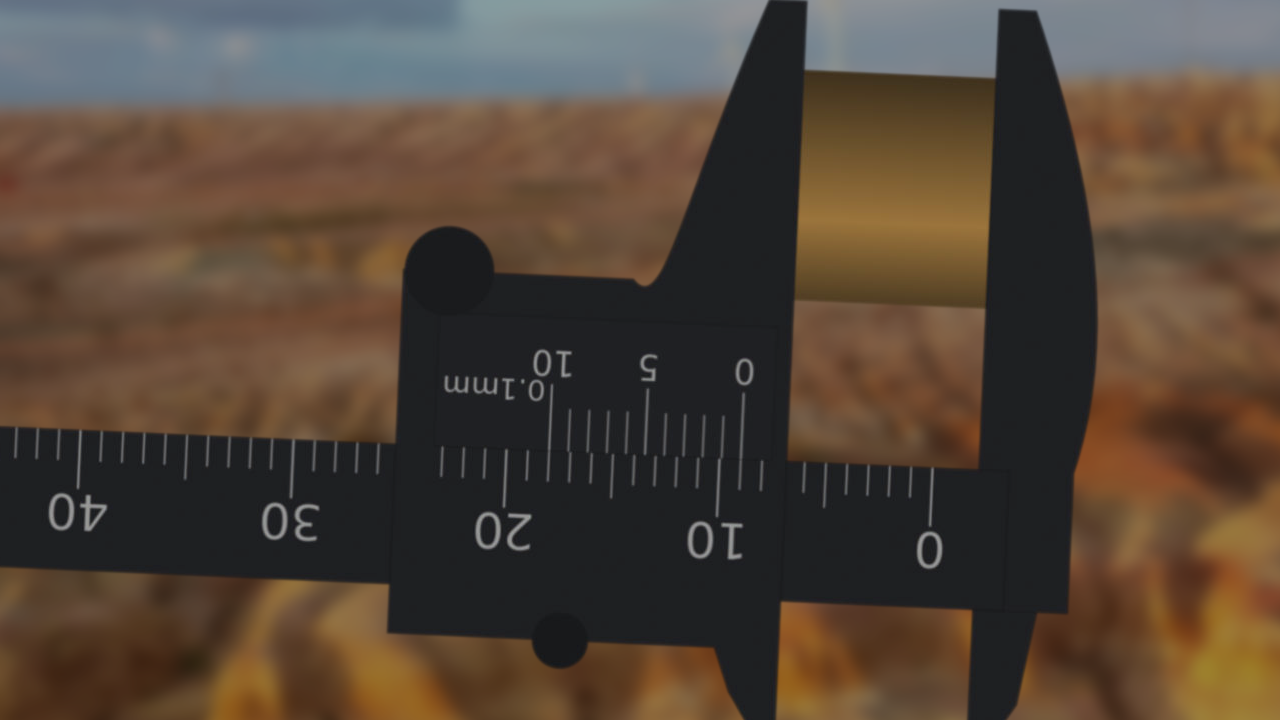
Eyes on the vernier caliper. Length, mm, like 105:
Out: 9.0
